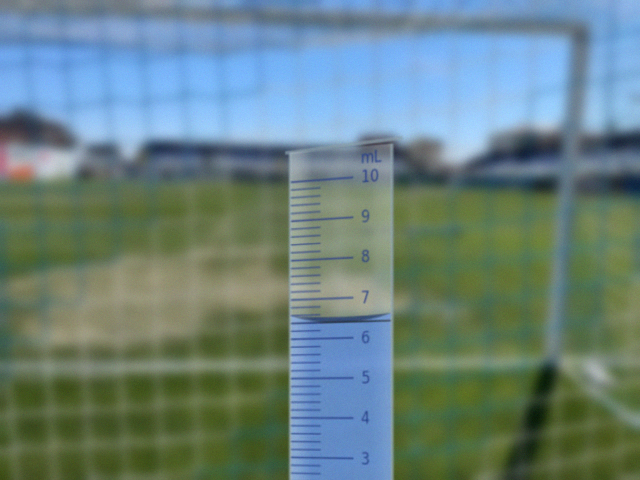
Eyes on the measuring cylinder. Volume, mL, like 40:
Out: 6.4
